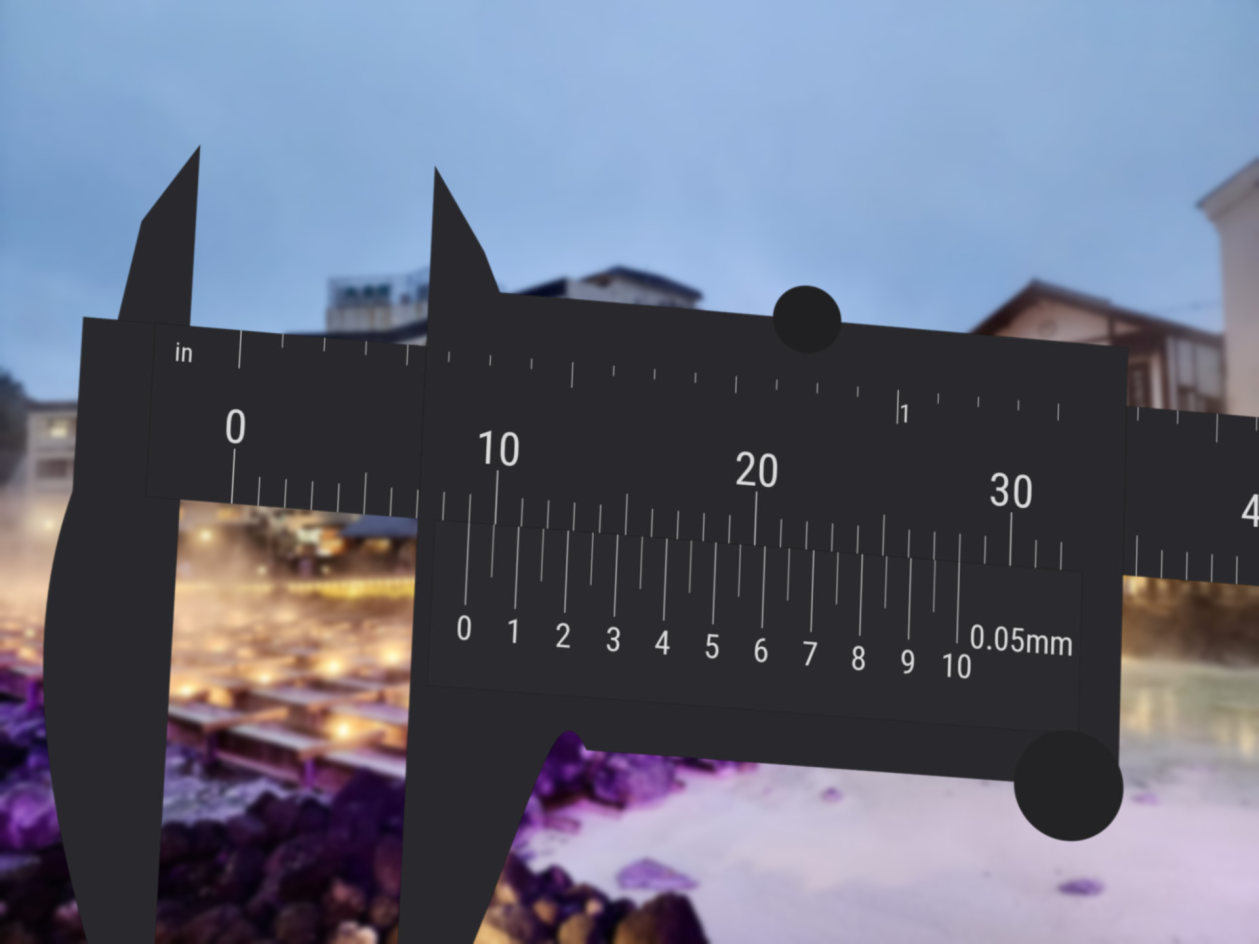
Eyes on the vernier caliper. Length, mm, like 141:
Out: 9.00
